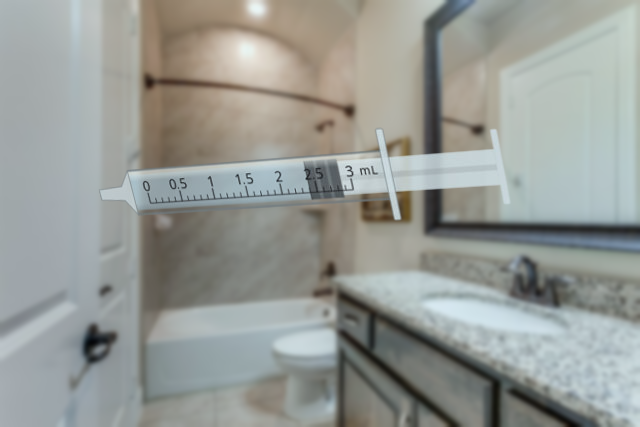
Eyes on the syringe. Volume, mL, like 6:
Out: 2.4
